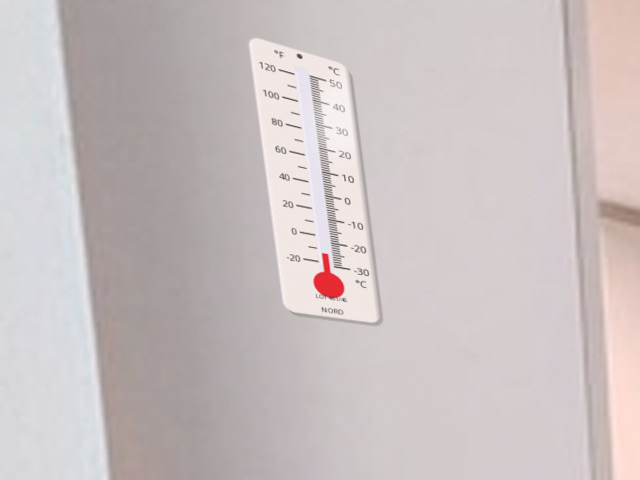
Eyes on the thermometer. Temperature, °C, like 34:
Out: -25
